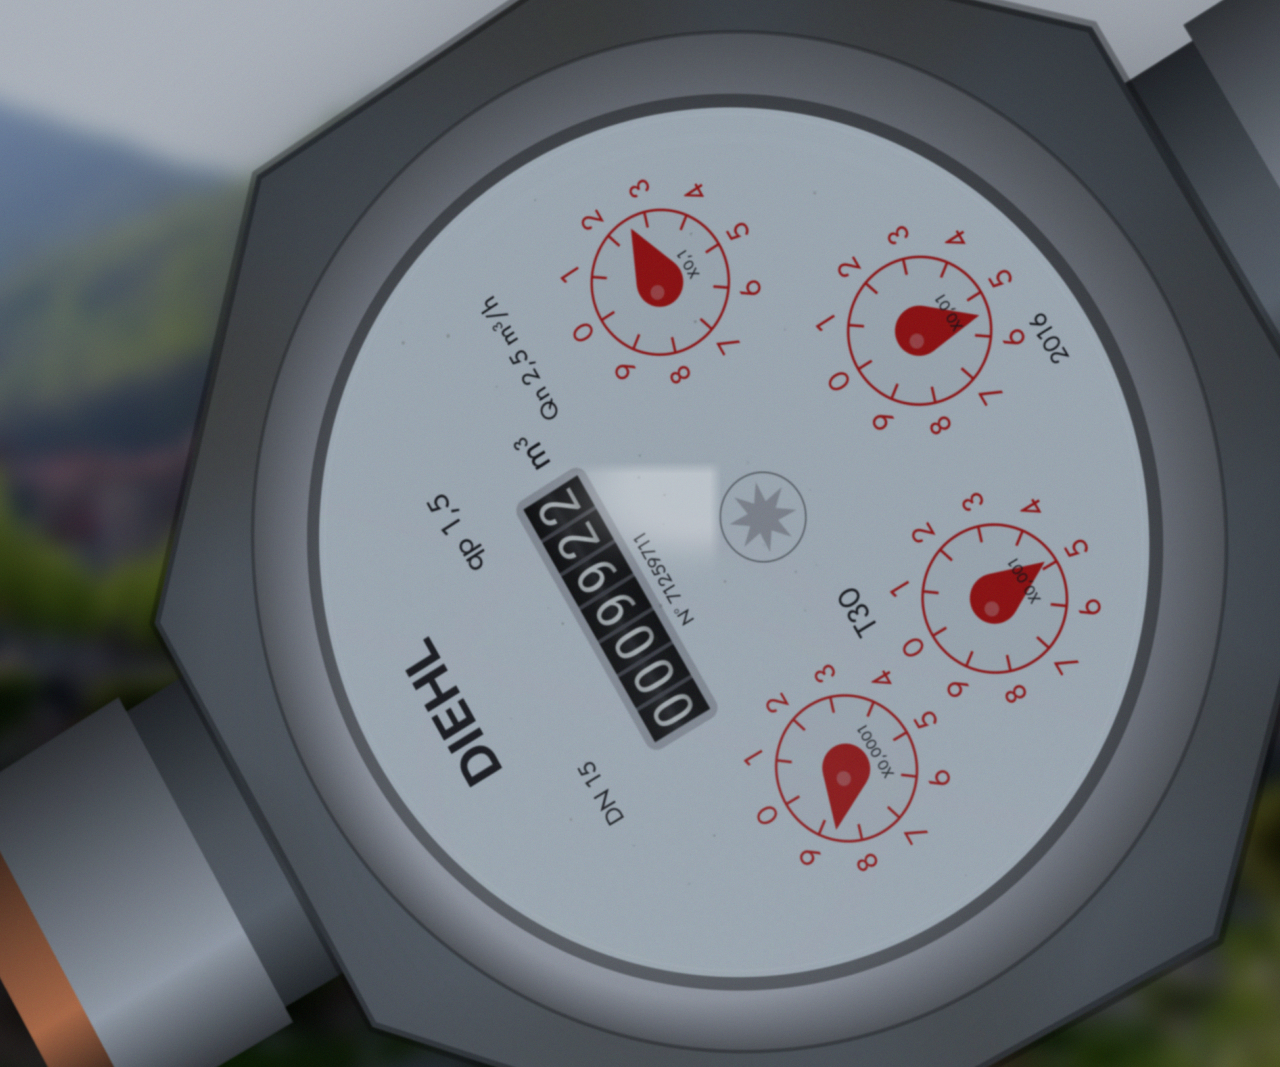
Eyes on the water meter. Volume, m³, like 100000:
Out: 9922.2548
